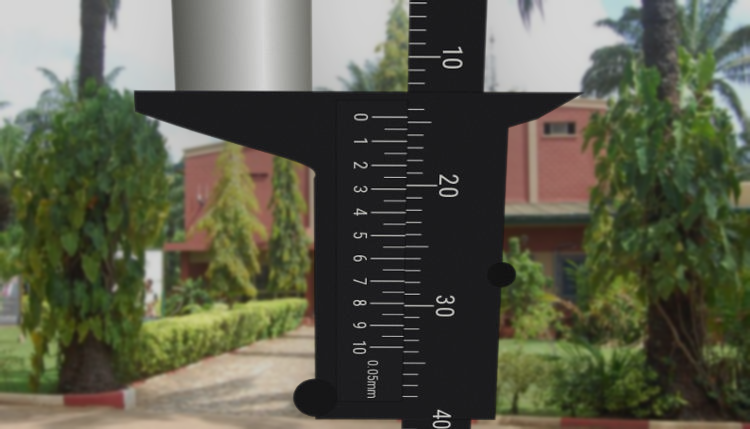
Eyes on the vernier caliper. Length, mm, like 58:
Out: 14.6
